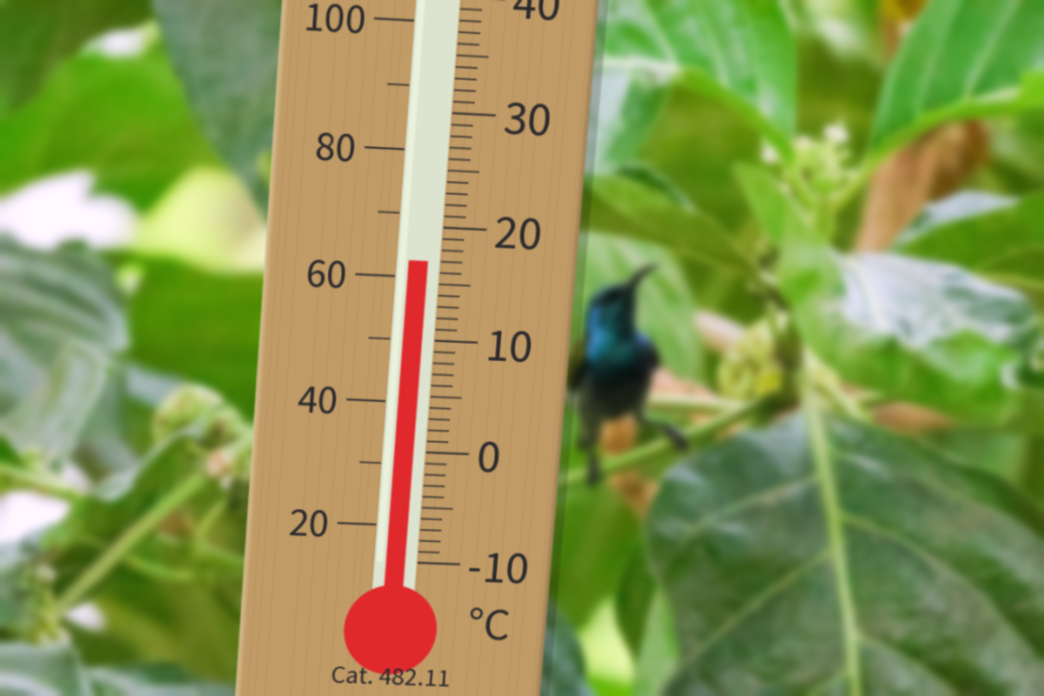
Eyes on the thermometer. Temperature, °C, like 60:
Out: 17
